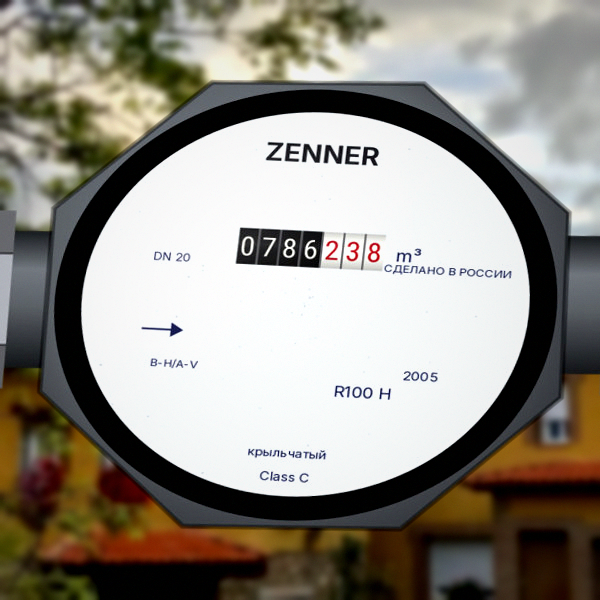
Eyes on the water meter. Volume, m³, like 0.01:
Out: 786.238
